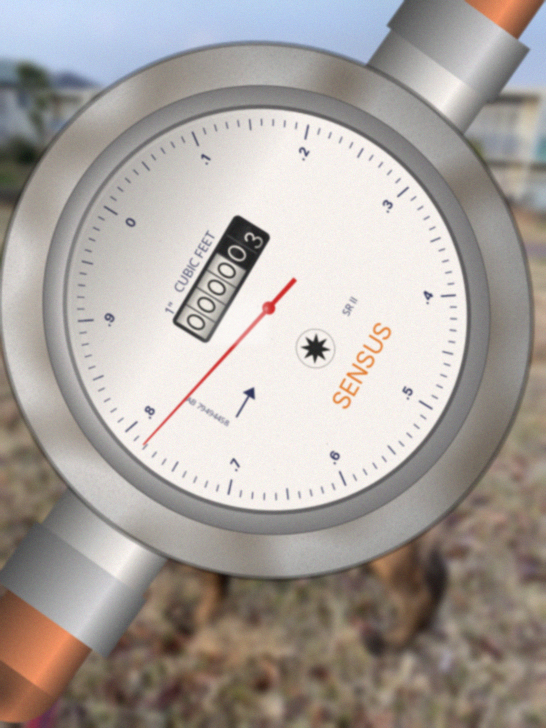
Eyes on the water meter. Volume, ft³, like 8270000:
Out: 2.78
